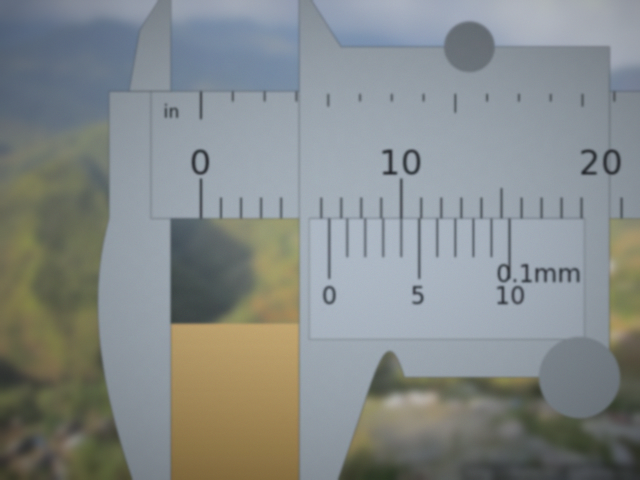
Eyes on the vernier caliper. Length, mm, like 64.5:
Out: 6.4
